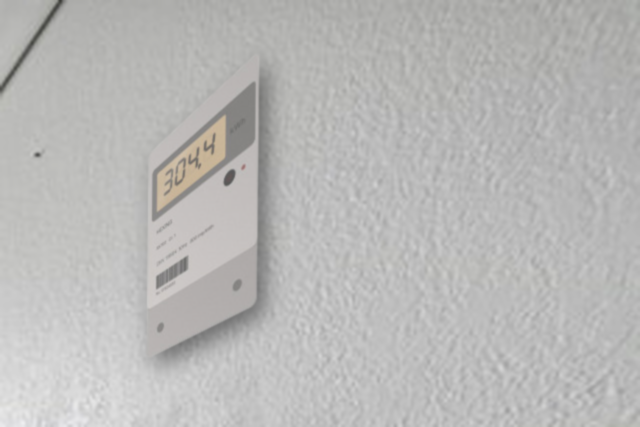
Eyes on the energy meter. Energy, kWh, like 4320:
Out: 304.4
